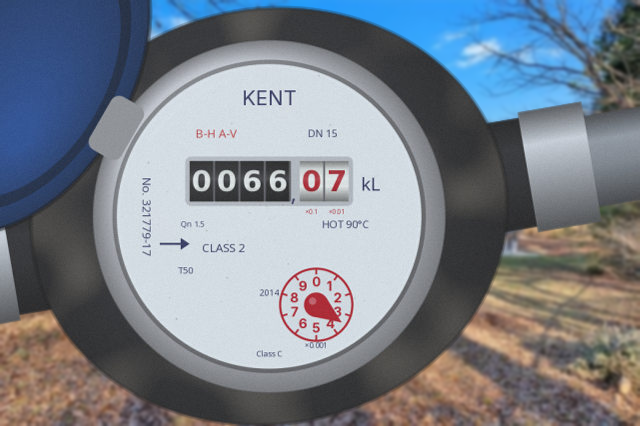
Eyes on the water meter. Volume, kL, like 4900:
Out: 66.073
